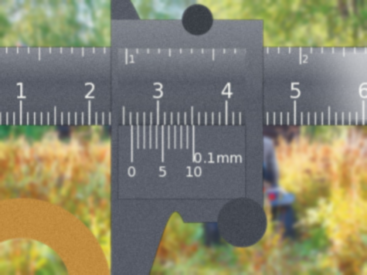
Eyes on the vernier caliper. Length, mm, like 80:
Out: 26.2
